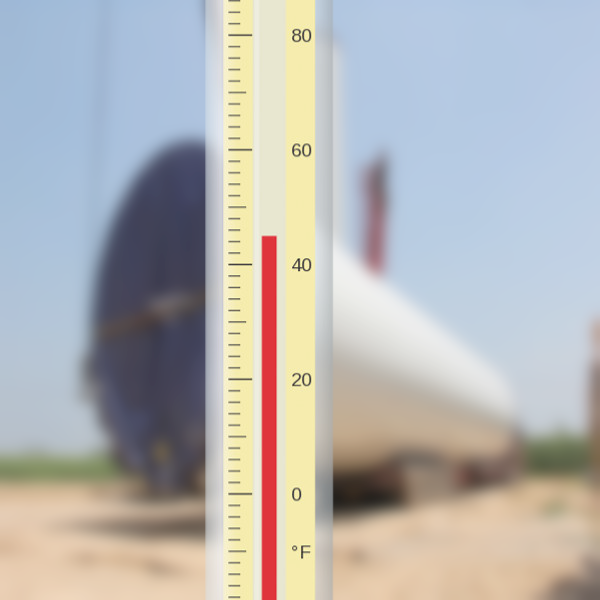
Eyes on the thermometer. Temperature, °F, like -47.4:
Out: 45
